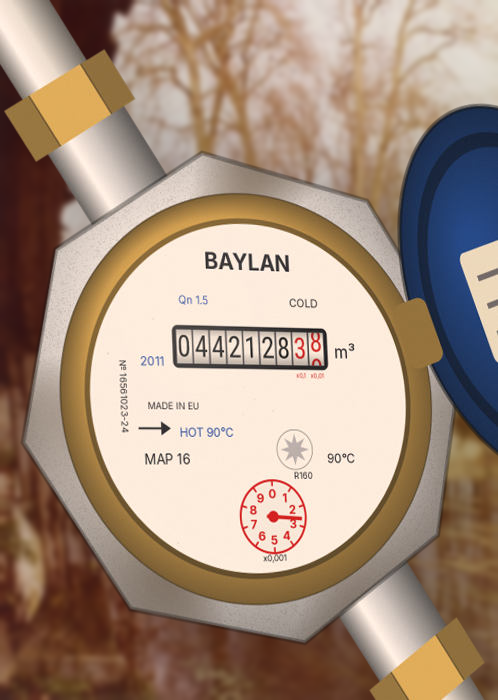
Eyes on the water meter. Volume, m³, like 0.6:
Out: 442128.382
